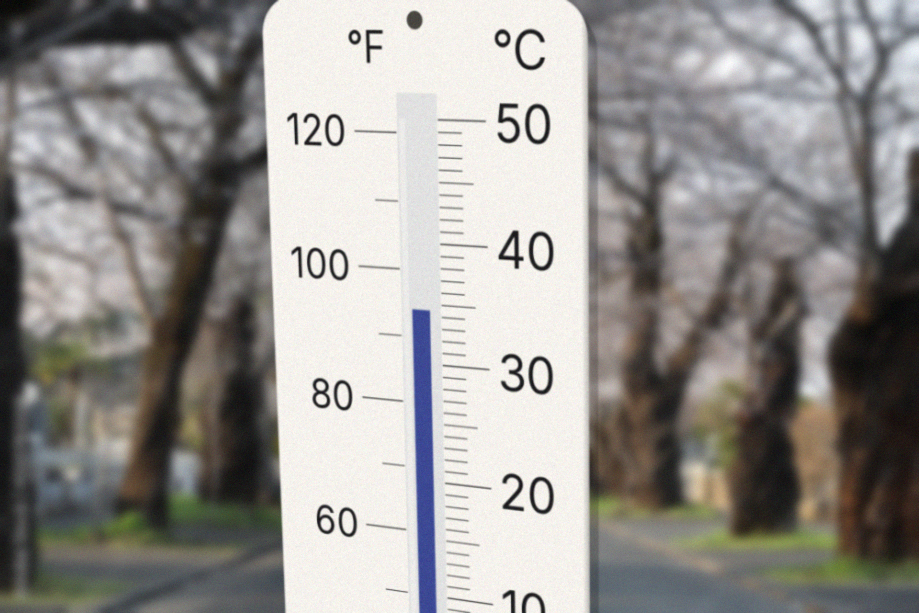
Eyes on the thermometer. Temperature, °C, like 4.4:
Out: 34.5
